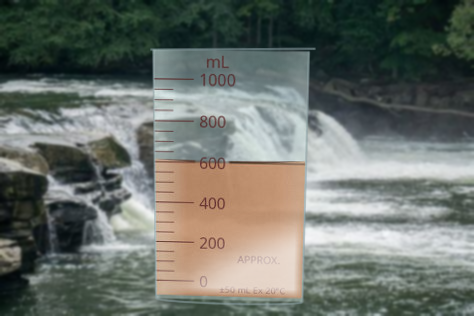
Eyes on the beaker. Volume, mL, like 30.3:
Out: 600
